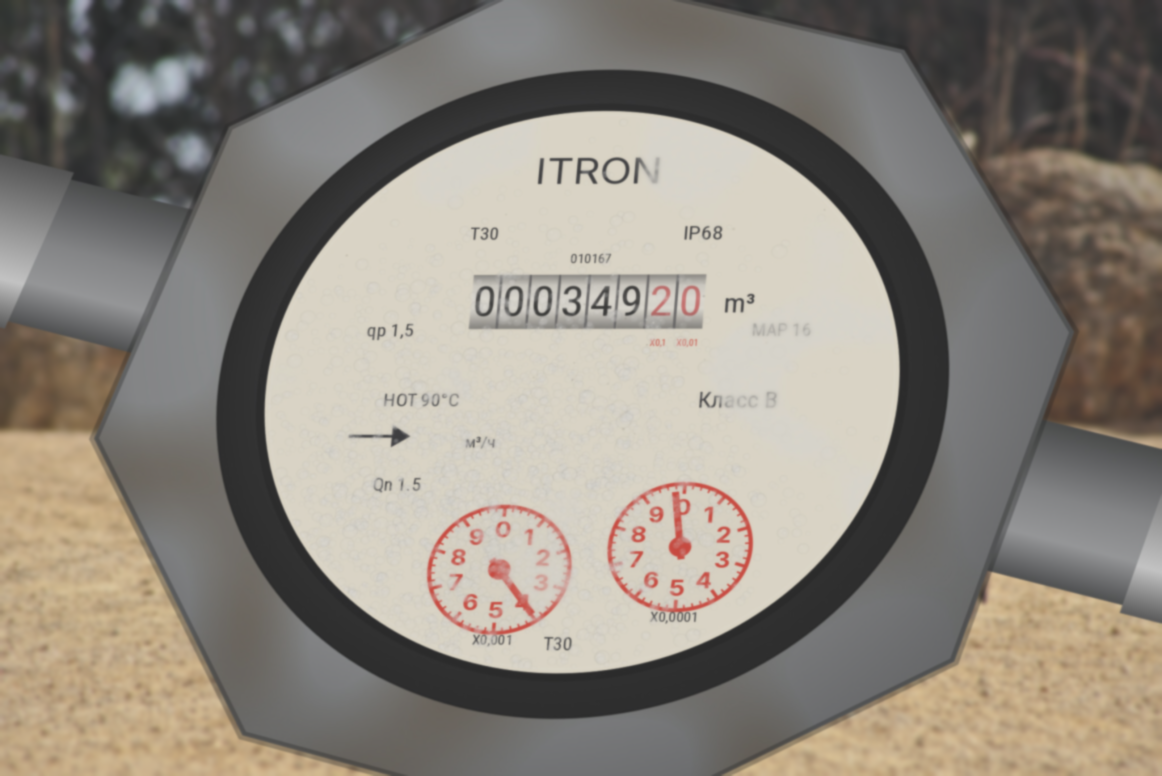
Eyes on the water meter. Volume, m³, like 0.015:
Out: 349.2039
